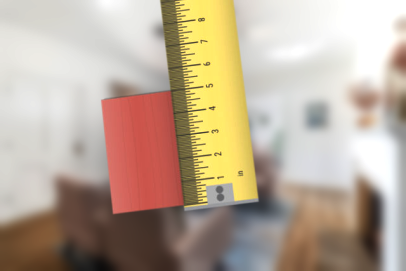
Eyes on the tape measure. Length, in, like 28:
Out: 5
